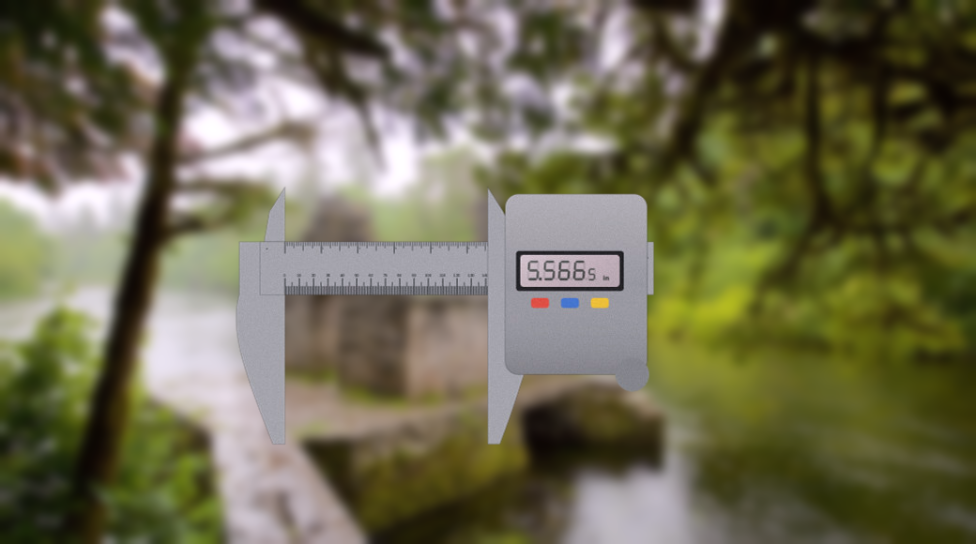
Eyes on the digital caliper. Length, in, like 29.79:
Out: 5.5665
